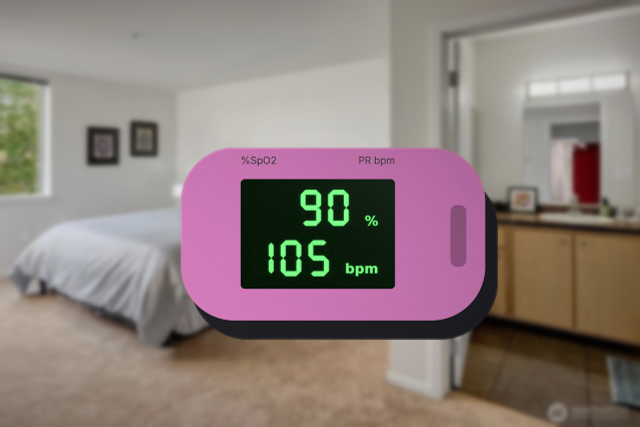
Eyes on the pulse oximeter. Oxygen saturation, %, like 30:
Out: 90
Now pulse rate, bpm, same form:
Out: 105
